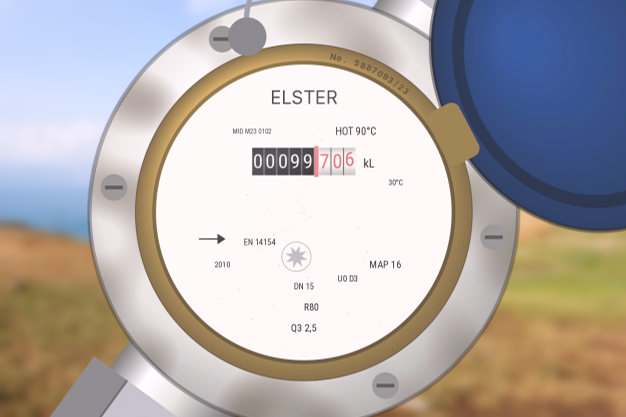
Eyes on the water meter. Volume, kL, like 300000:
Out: 99.706
